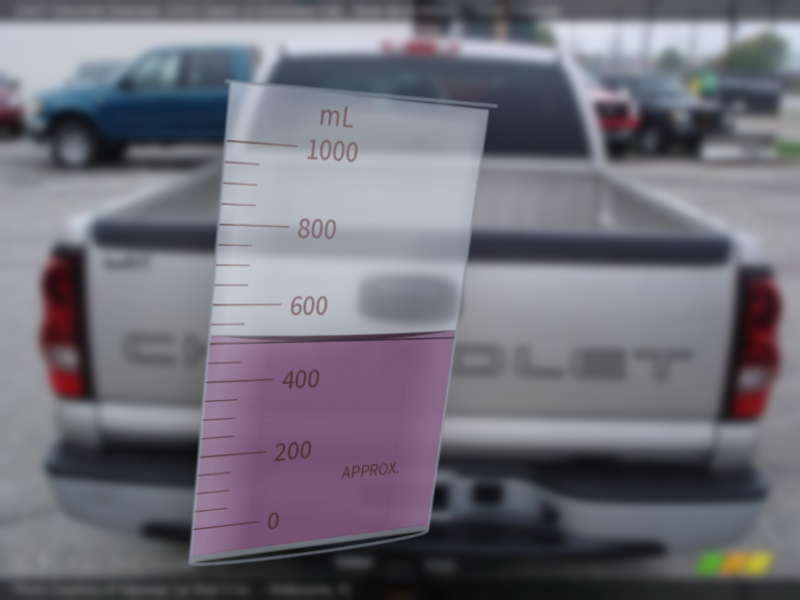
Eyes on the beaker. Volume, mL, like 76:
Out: 500
